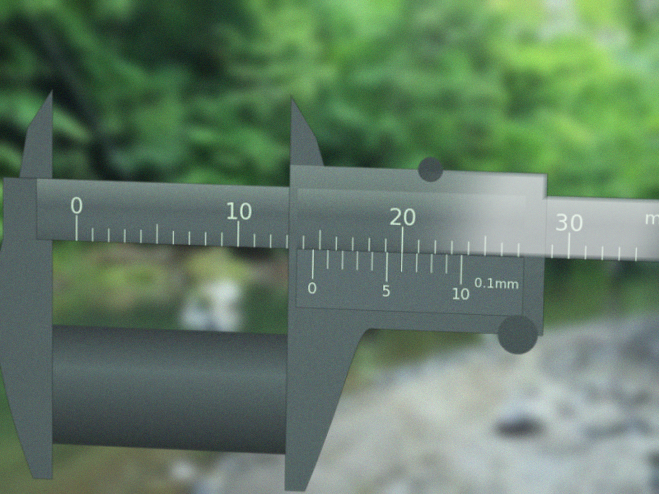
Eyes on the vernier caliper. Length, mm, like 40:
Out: 14.6
